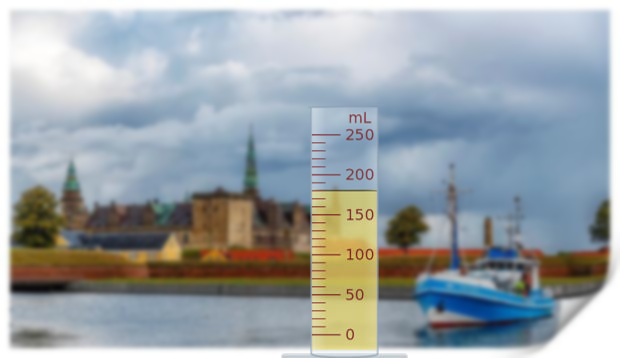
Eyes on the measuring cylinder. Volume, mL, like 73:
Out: 180
